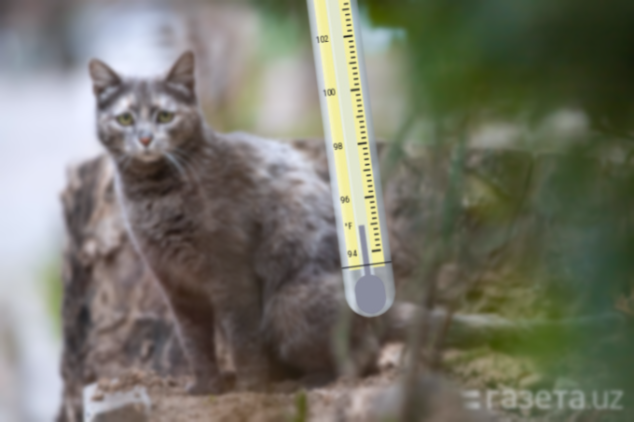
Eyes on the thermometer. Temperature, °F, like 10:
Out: 95
